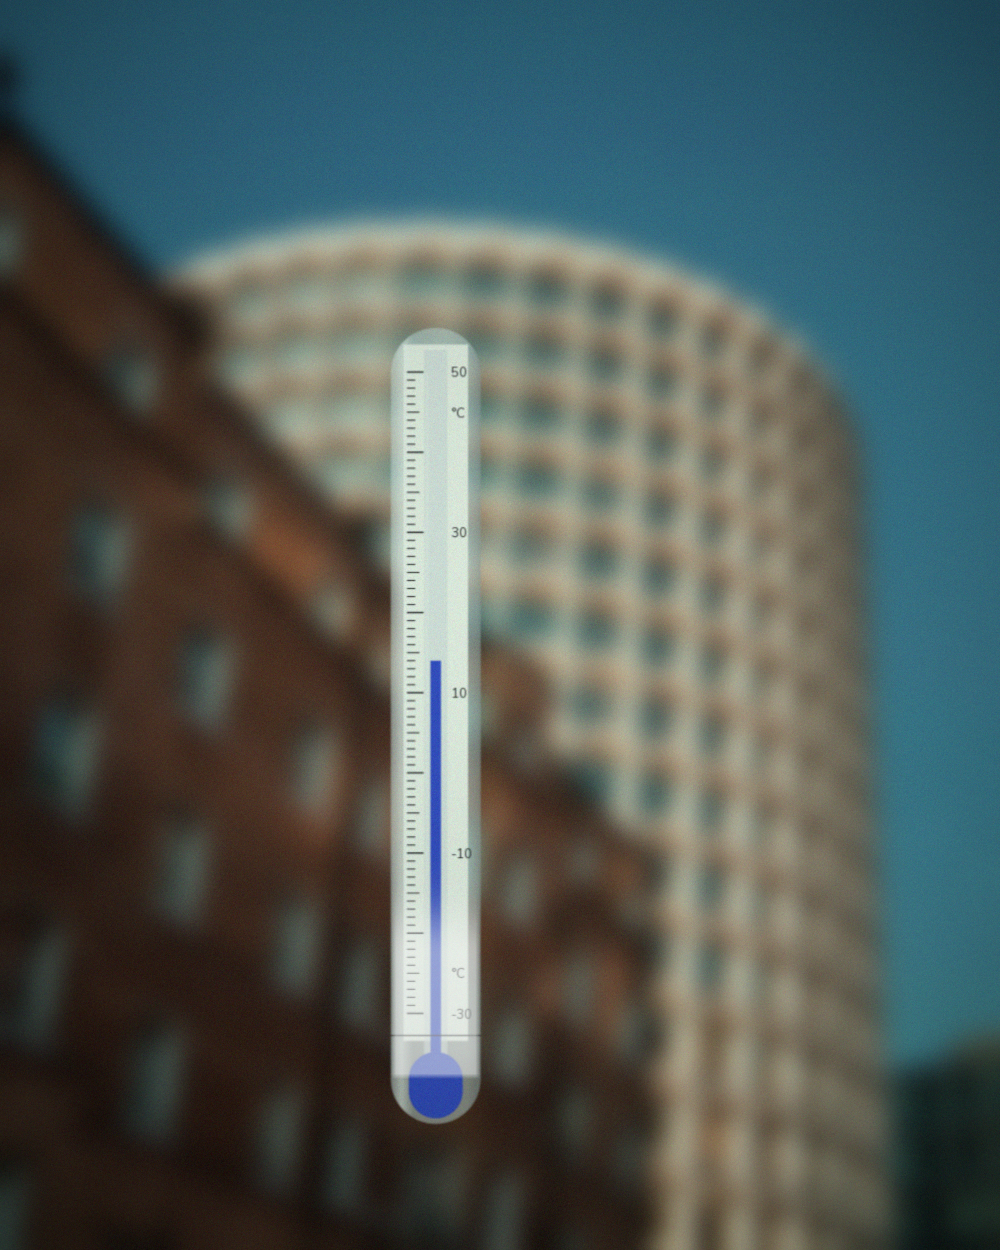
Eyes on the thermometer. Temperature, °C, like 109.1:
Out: 14
